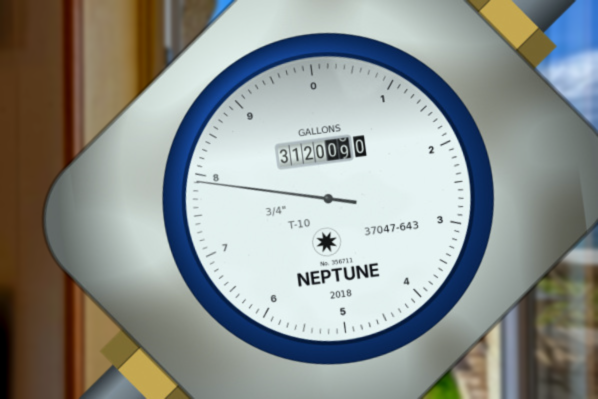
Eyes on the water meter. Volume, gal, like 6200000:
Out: 3120087.9
